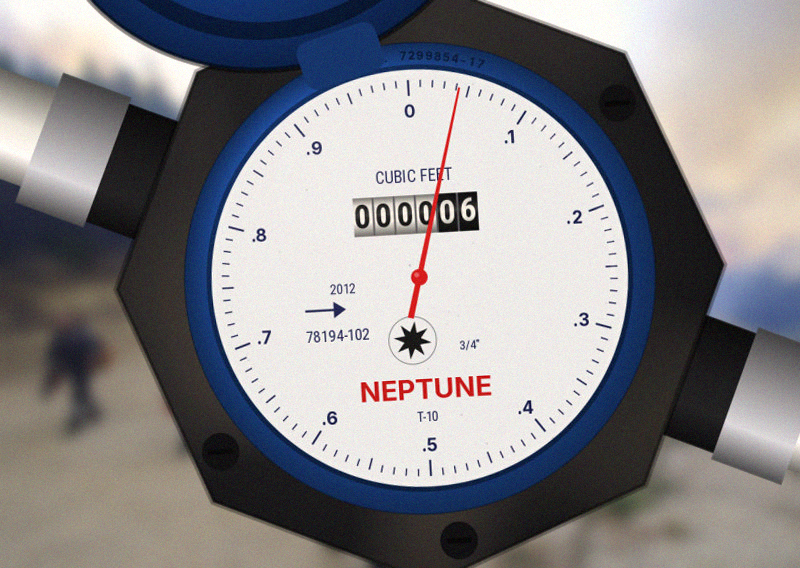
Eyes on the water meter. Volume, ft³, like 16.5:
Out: 6.04
